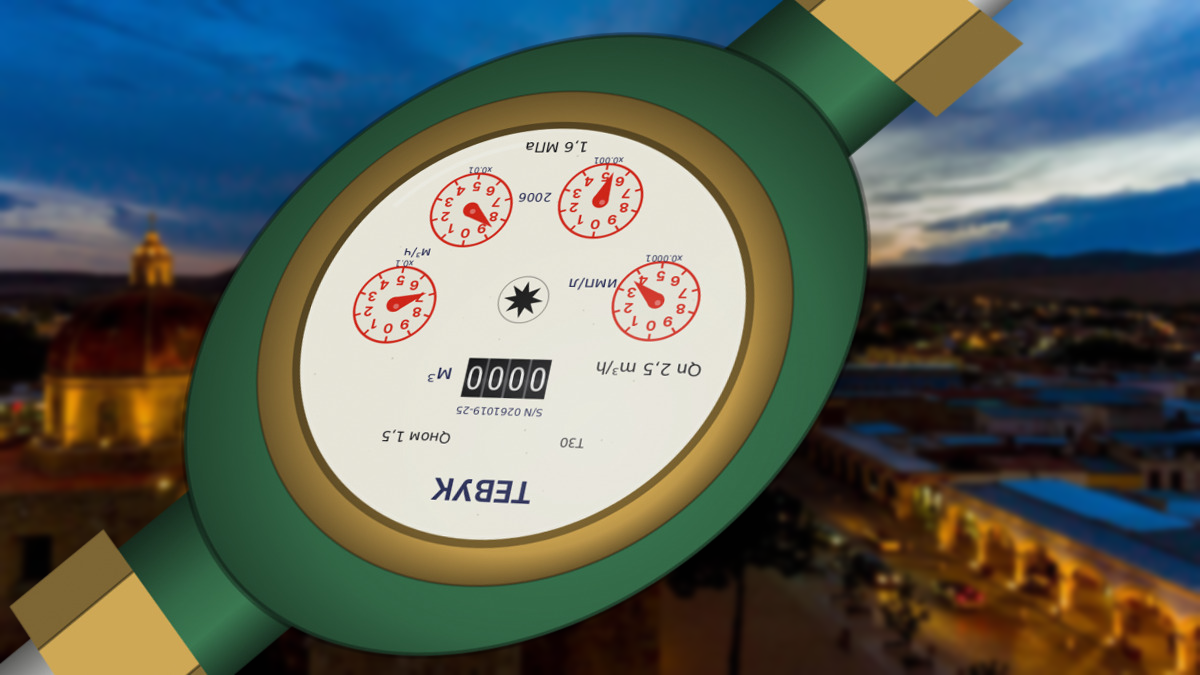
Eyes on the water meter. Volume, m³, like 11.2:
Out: 0.6853
